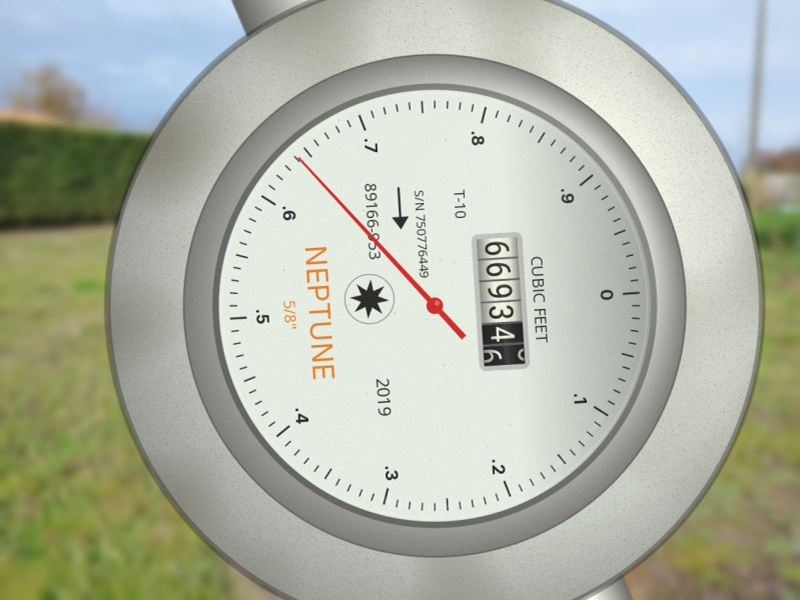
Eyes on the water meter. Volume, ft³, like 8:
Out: 669345.64
